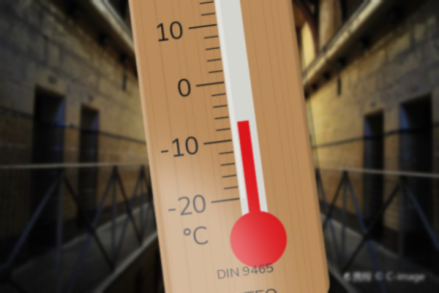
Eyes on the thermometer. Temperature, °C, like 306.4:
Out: -7
